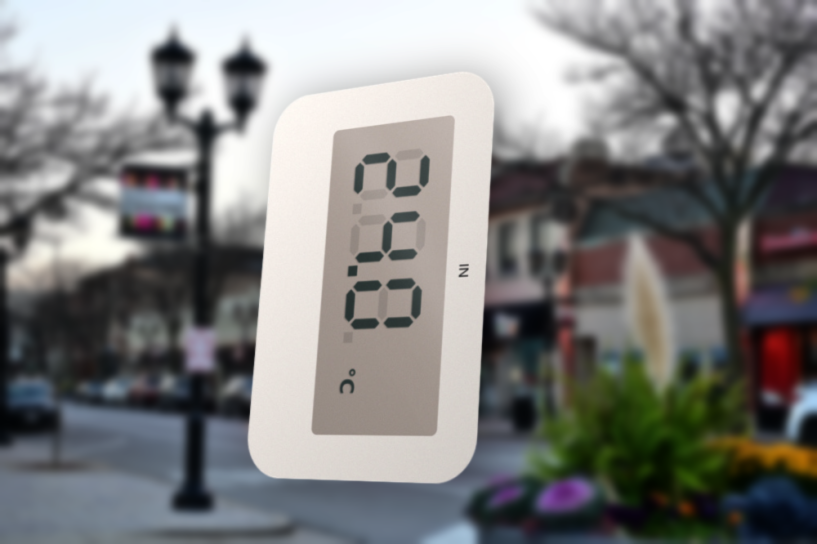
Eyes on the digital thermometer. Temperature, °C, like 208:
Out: 24.0
